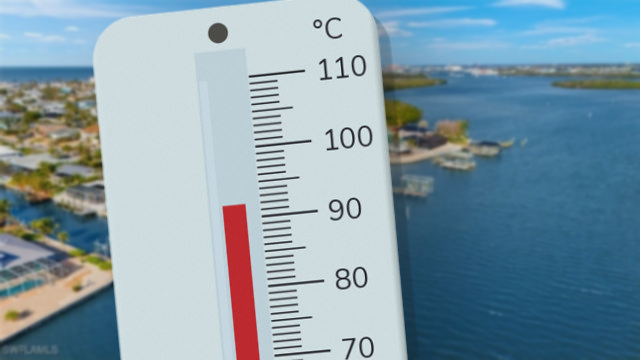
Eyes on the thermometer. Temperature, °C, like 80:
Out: 92
